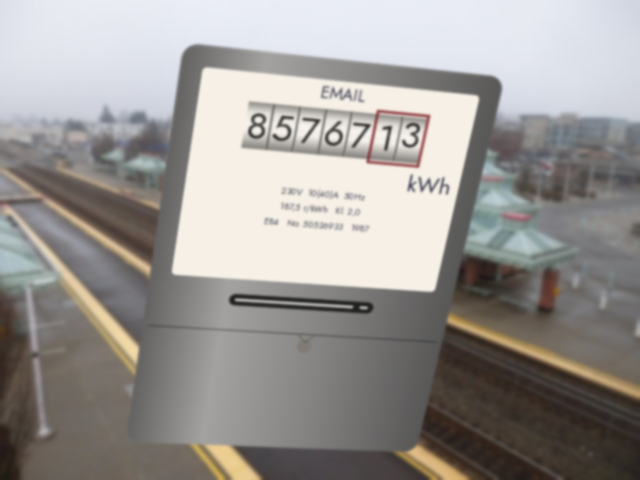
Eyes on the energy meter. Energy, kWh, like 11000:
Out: 85767.13
